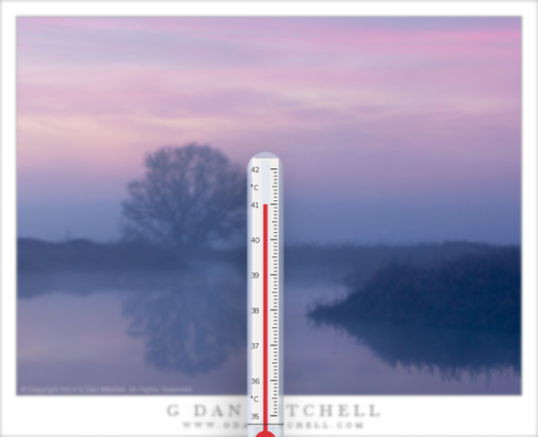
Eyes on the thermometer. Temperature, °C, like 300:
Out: 41
